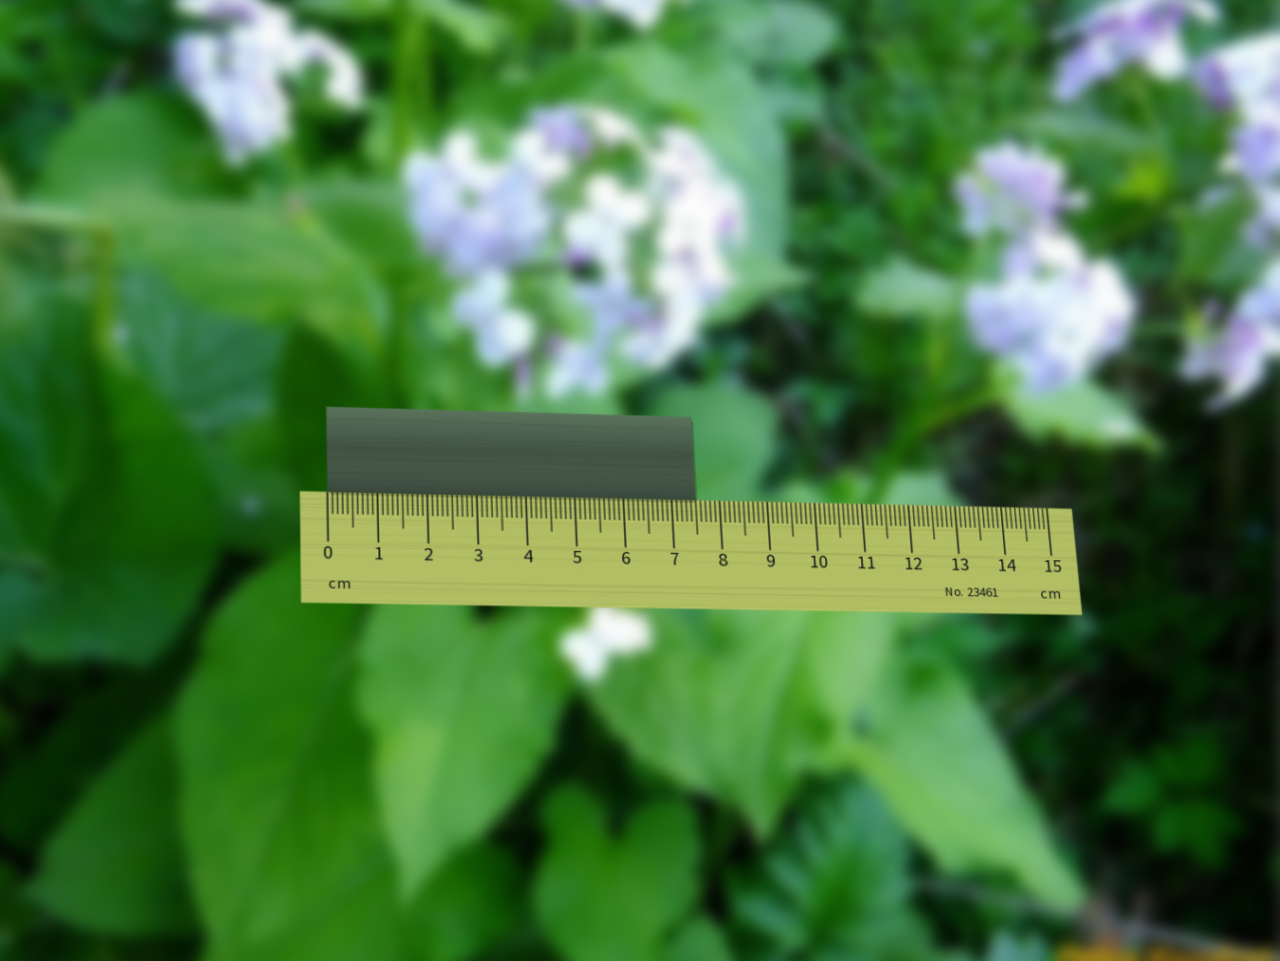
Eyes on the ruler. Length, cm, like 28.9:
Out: 7.5
